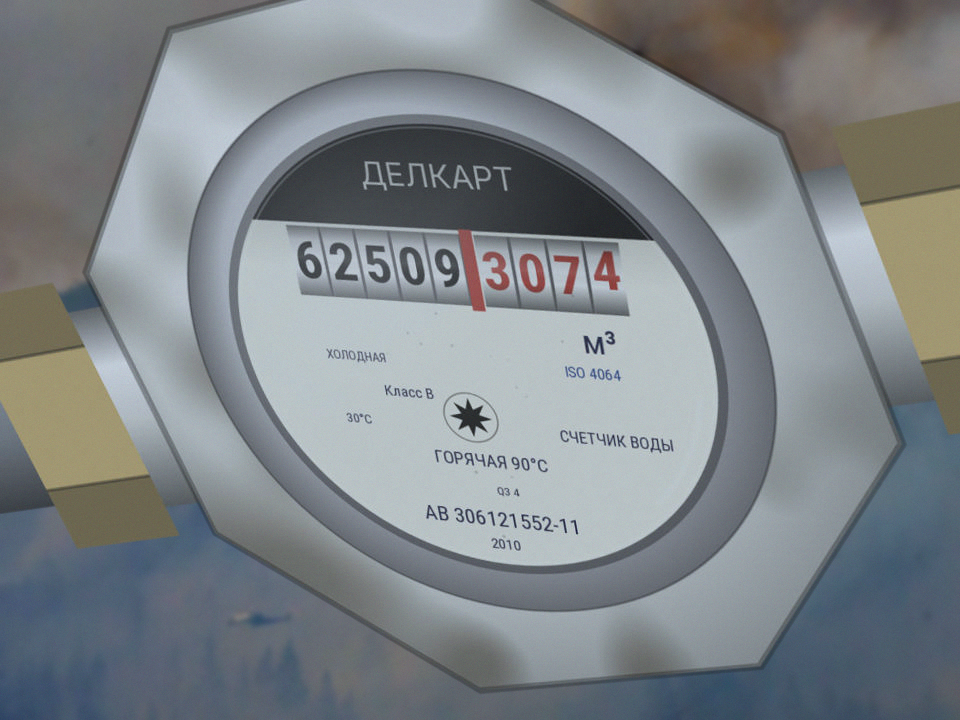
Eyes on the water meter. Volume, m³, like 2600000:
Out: 62509.3074
